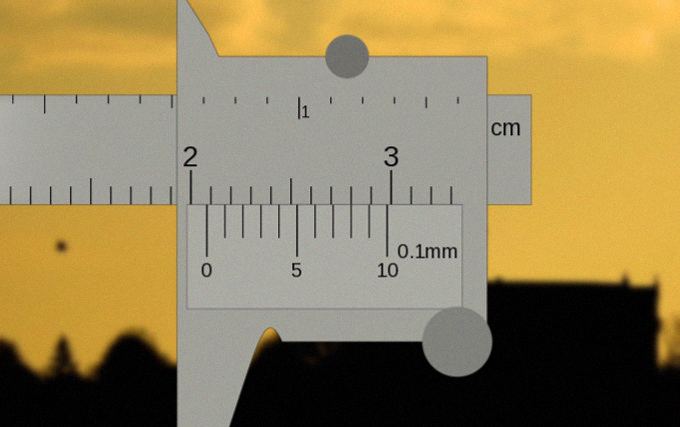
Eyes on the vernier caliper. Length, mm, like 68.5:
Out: 20.8
